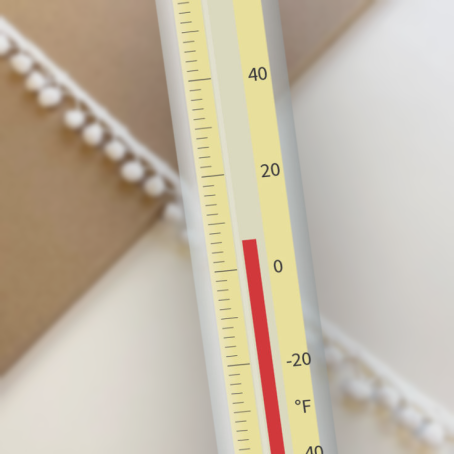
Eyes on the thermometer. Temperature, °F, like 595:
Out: 6
